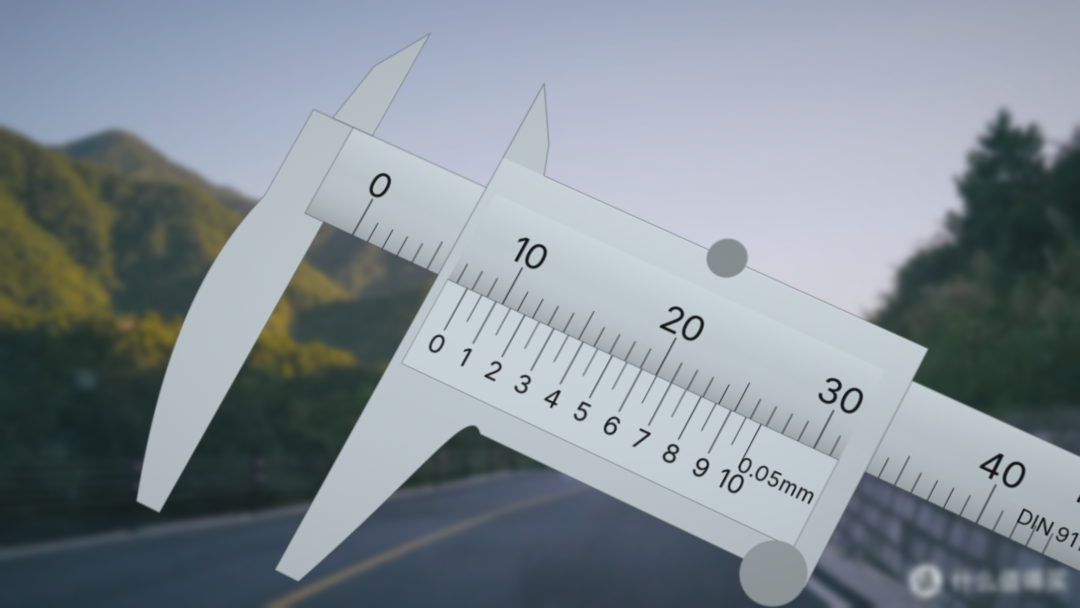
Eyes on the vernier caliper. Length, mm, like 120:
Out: 7.7
